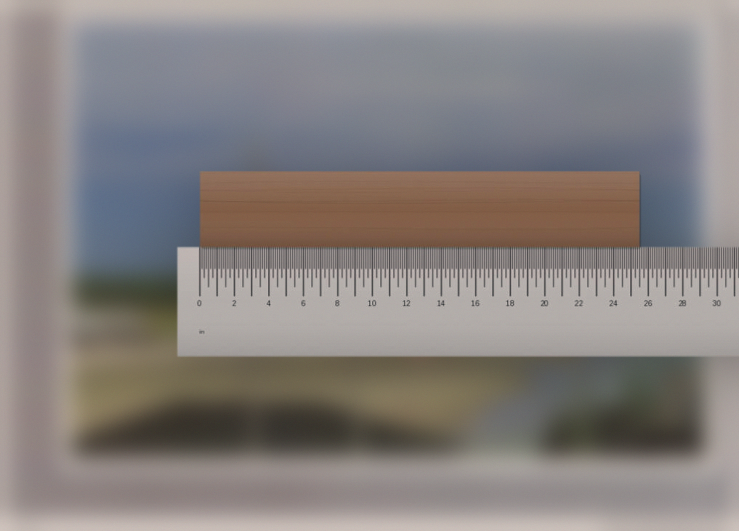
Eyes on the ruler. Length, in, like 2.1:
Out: 25.5
